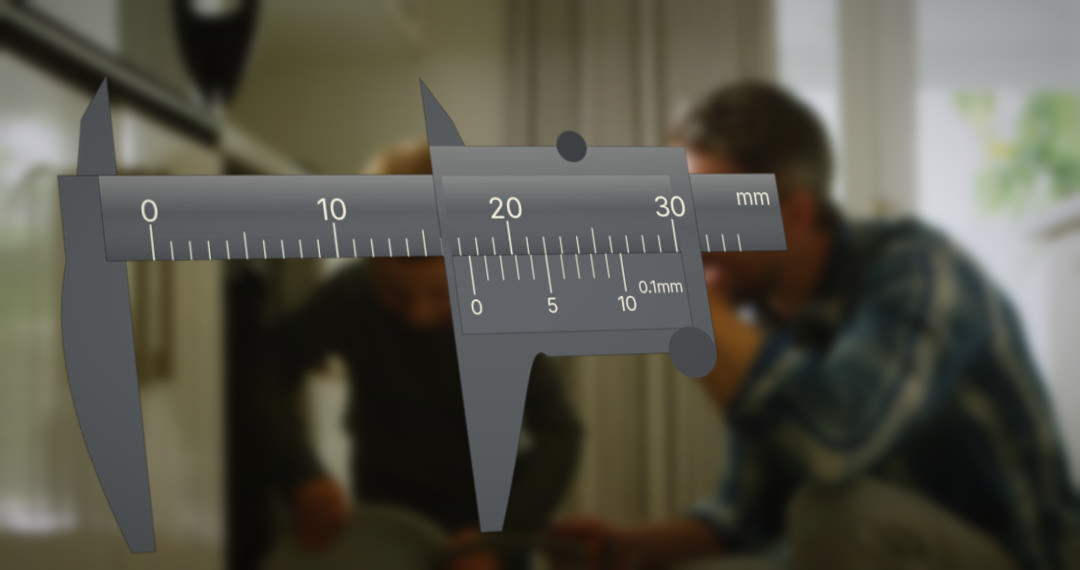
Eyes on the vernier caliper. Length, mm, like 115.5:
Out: 17.5
